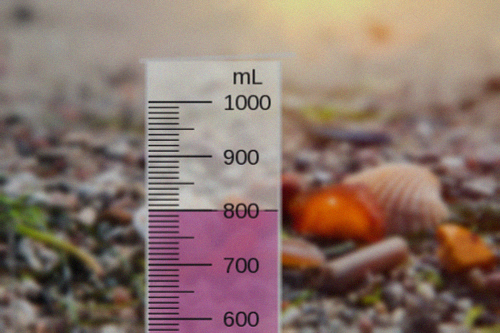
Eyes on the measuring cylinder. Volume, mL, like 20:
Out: 800
